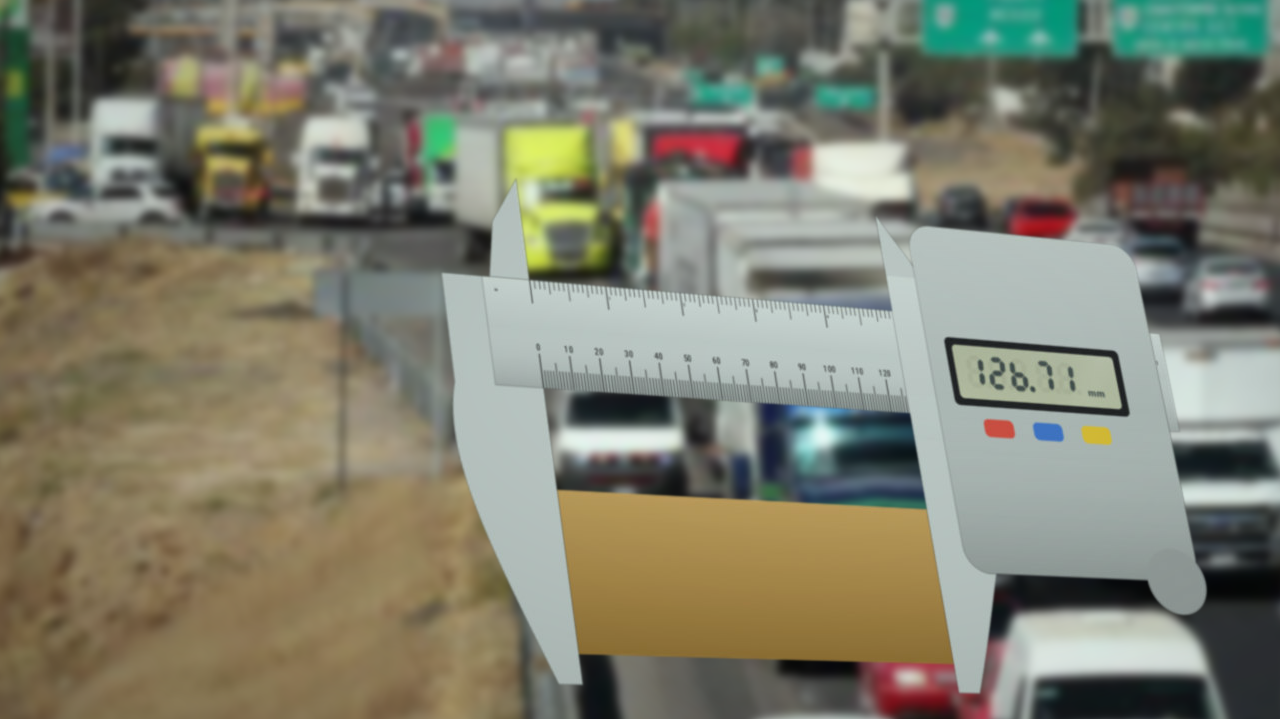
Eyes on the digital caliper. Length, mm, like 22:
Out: 126.71
